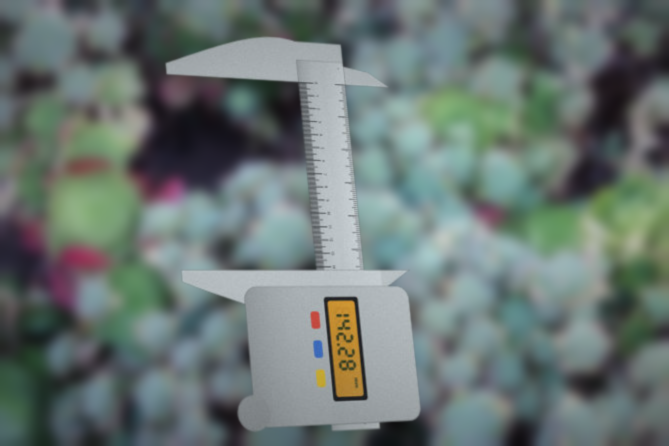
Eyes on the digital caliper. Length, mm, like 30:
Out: 142.28
